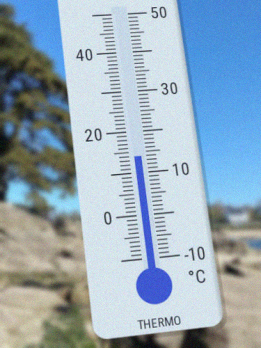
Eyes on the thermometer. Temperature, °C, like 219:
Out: 14
